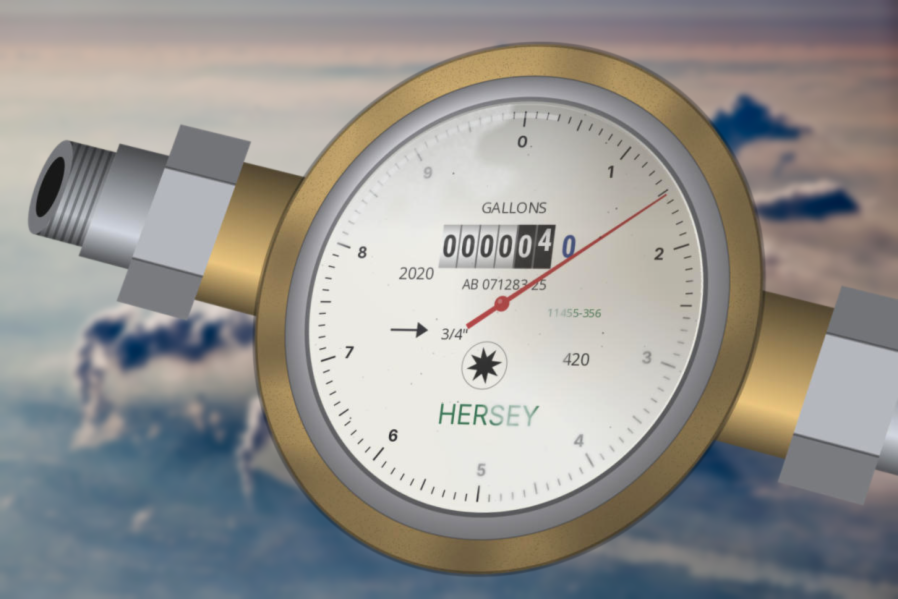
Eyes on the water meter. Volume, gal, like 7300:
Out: 41.5
